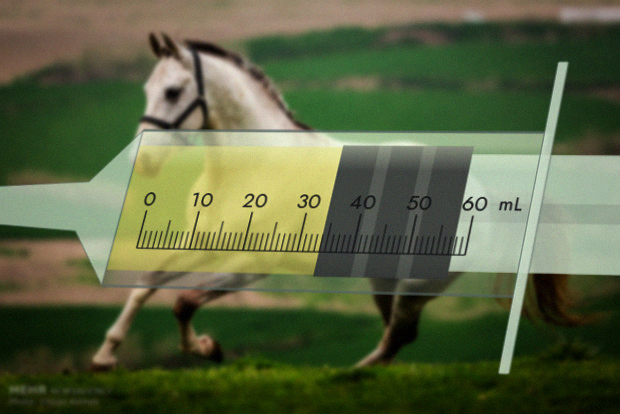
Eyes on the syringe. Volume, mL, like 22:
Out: 34
